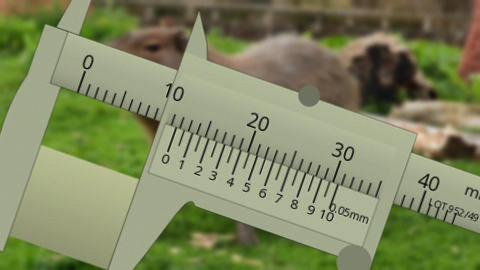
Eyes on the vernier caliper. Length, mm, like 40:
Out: 11.6
